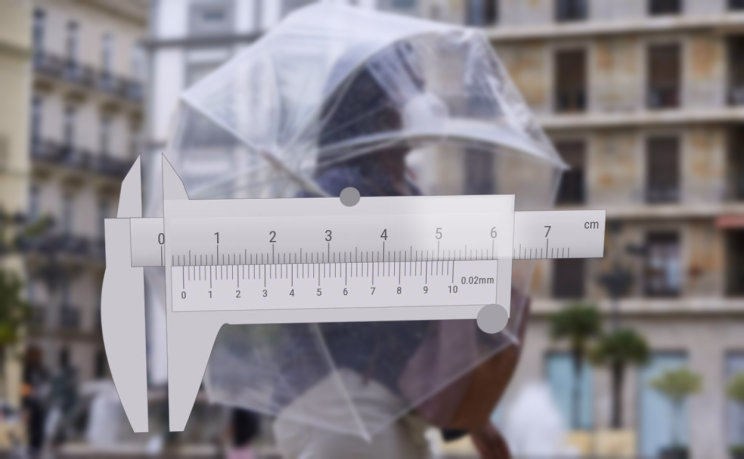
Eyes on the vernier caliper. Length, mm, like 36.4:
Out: 3.8
